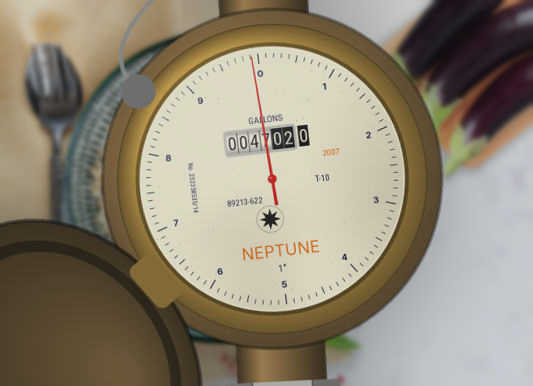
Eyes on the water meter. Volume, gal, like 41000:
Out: 47019.9
